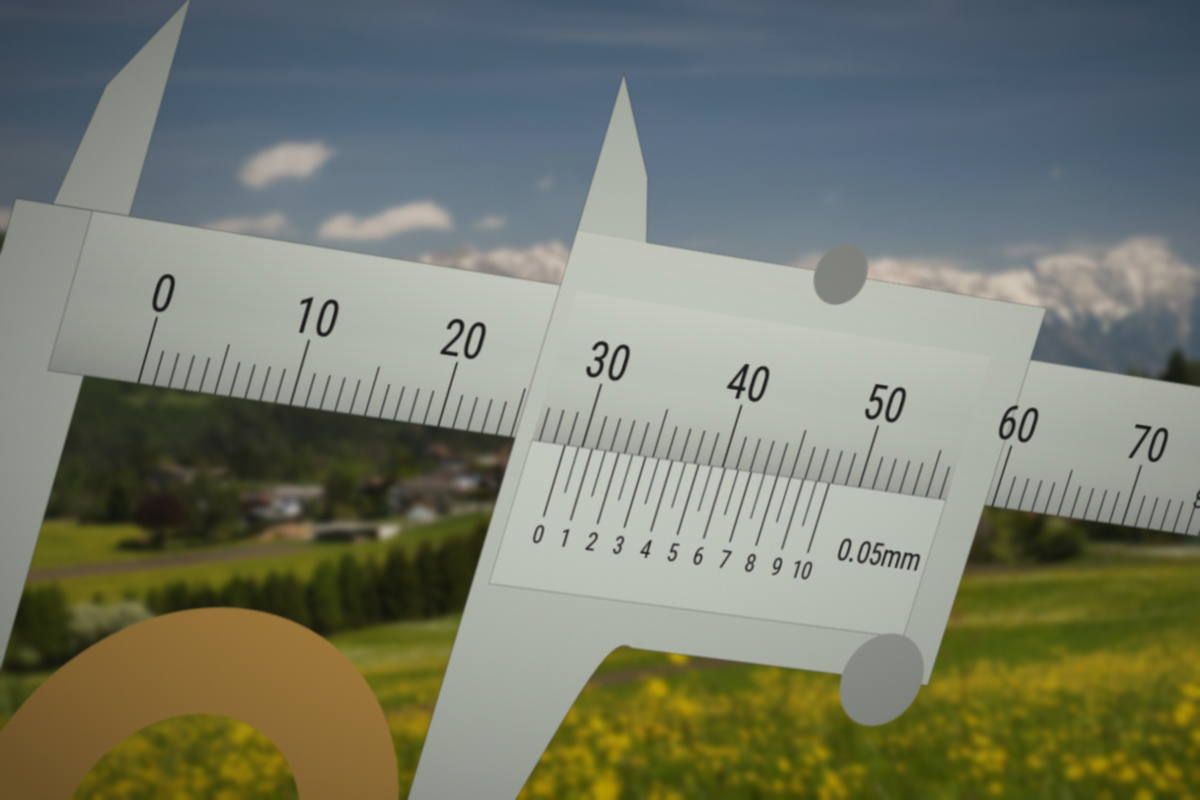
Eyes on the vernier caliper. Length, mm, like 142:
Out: 28.8
